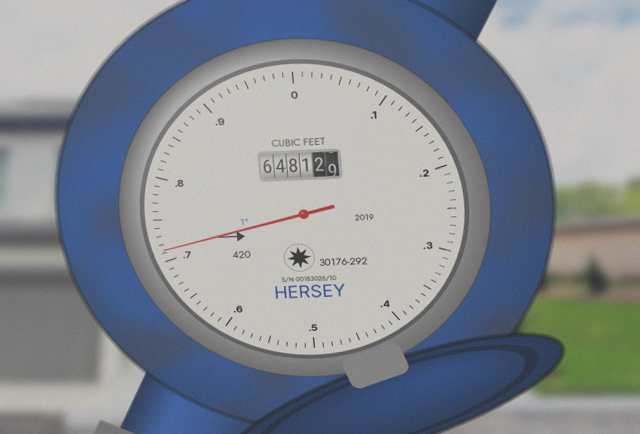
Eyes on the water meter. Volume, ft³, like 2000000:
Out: 648128.71
